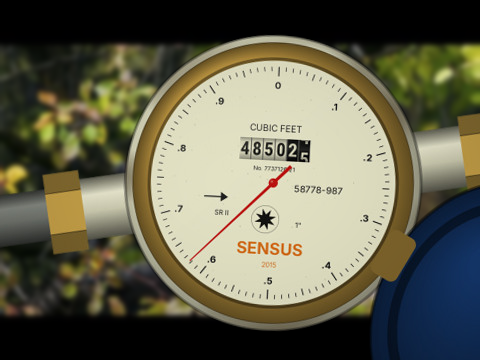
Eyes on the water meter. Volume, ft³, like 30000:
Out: 485024.62
